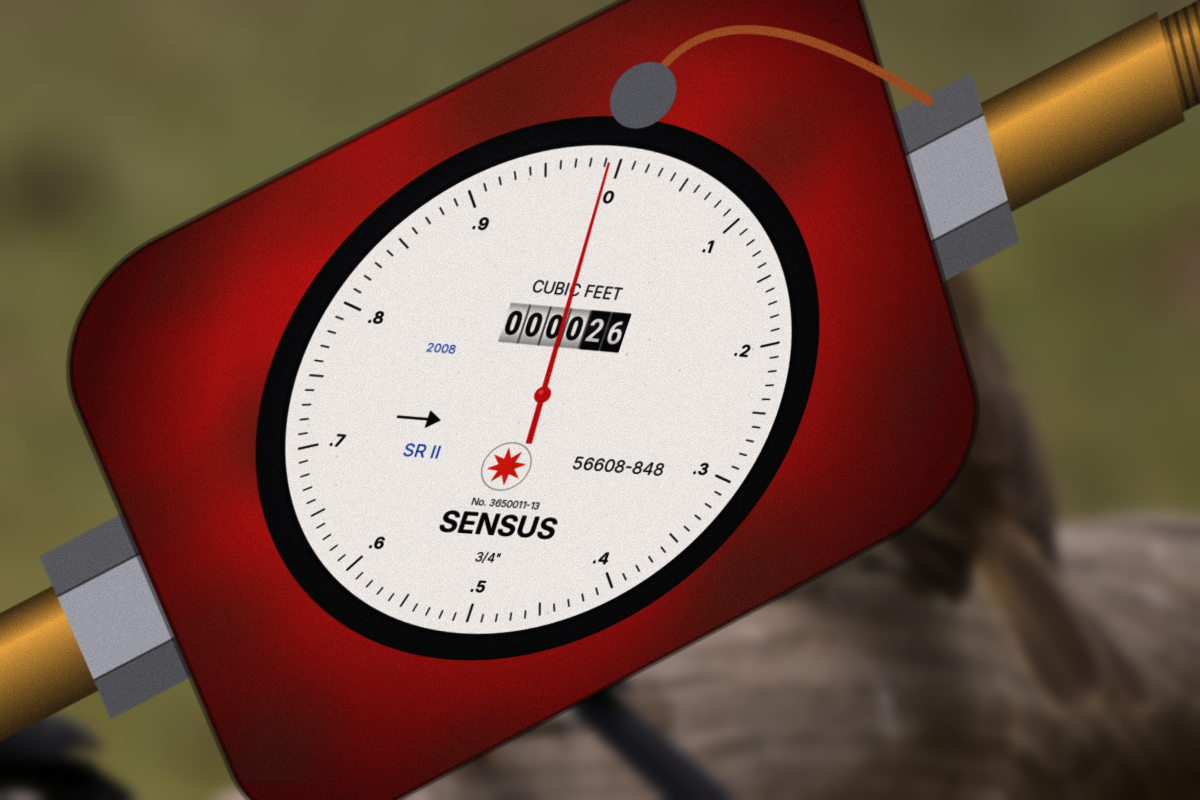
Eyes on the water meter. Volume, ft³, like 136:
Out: 25.99
